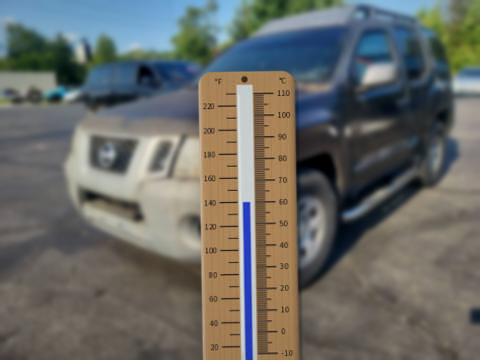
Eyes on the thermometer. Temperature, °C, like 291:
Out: 60
